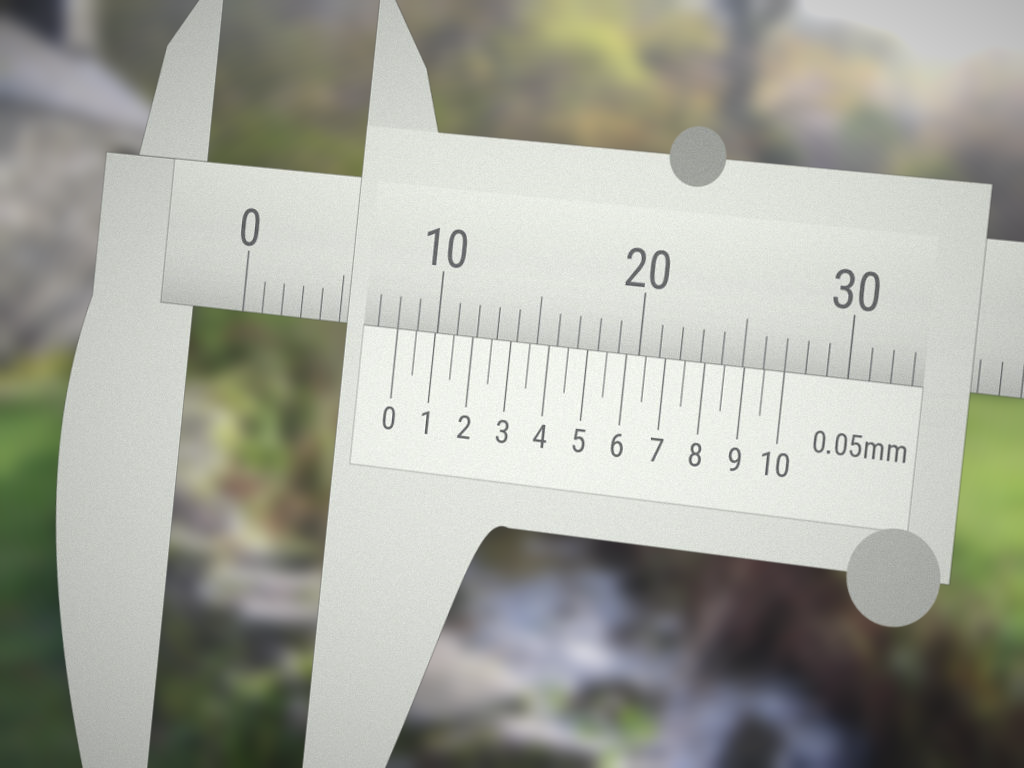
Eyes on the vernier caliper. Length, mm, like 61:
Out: 8.0
